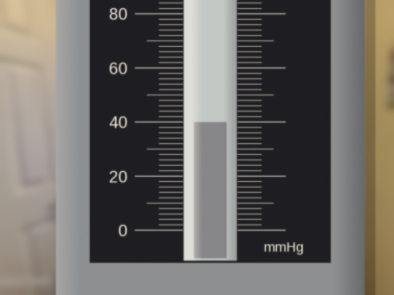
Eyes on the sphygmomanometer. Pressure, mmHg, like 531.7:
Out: 40
